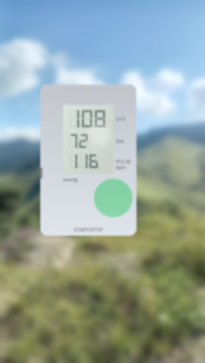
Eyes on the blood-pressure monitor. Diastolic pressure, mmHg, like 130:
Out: 72
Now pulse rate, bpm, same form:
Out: 116
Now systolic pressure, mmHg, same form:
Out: 108
